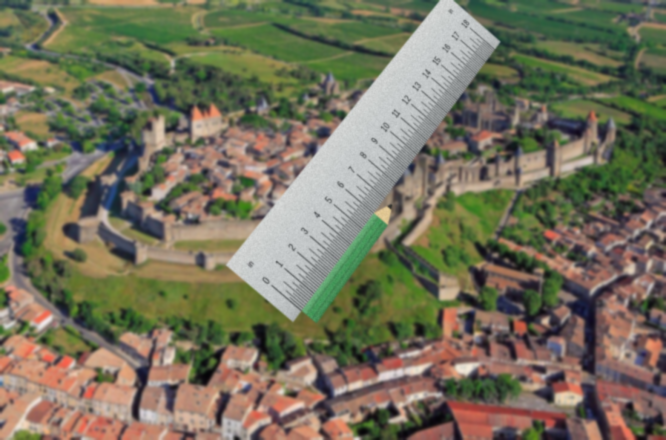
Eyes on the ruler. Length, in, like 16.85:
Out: 7
